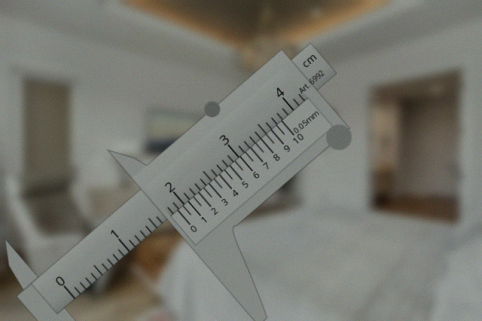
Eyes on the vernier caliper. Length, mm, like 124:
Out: 18.8
